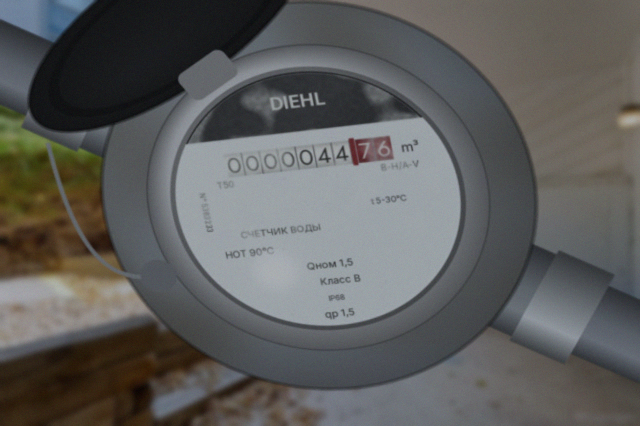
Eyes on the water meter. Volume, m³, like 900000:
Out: 44.76
